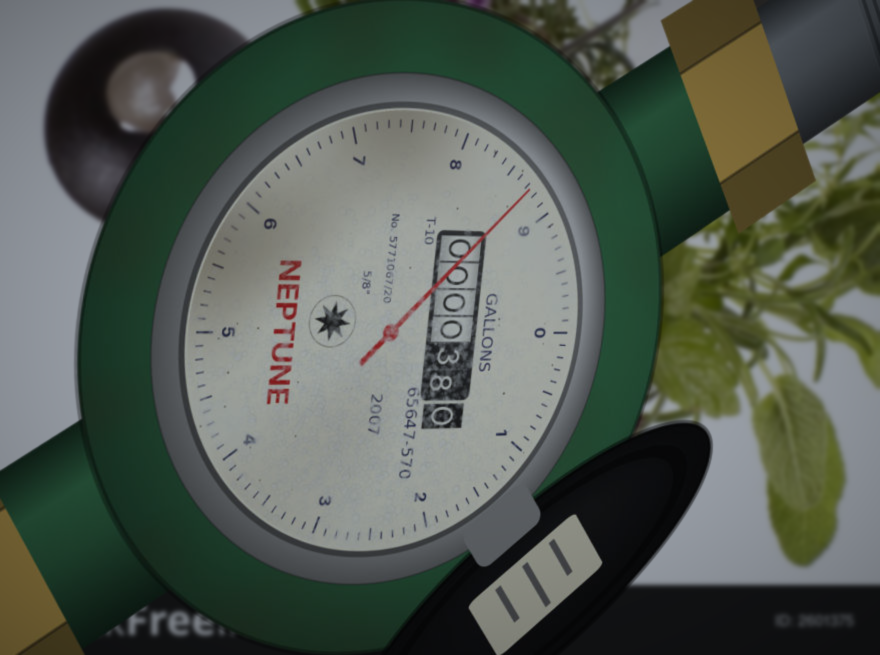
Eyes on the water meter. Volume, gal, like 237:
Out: 378.7
